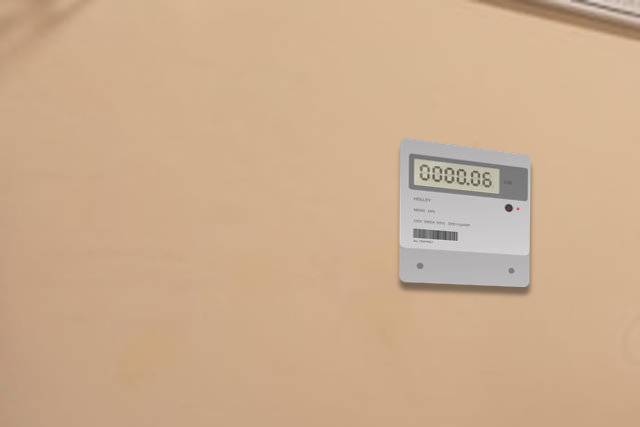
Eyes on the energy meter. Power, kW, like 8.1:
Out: 0.06
